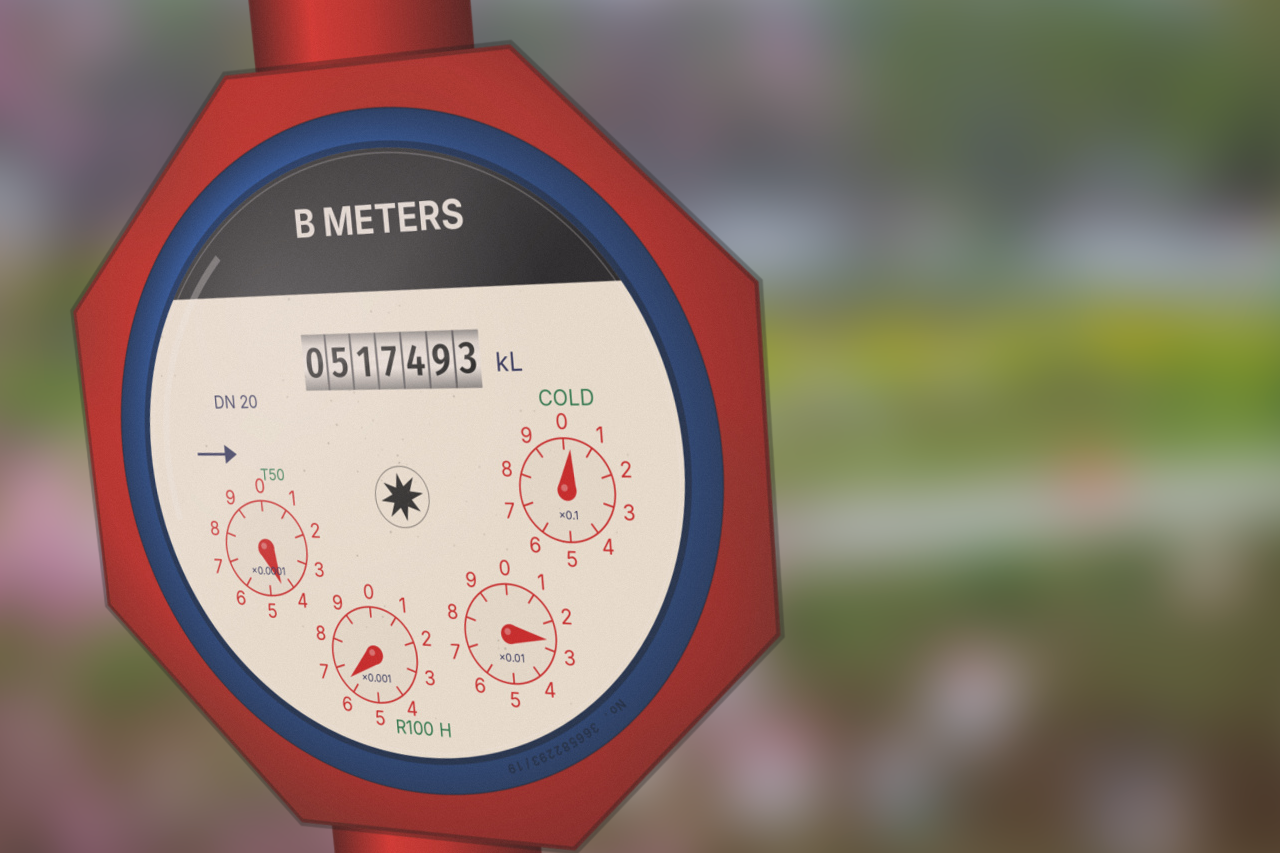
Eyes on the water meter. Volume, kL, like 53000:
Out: 517493.0264
